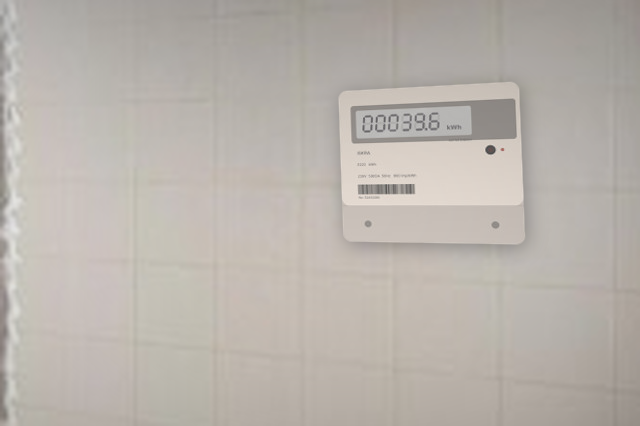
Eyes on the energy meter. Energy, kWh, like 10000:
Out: 39.6
